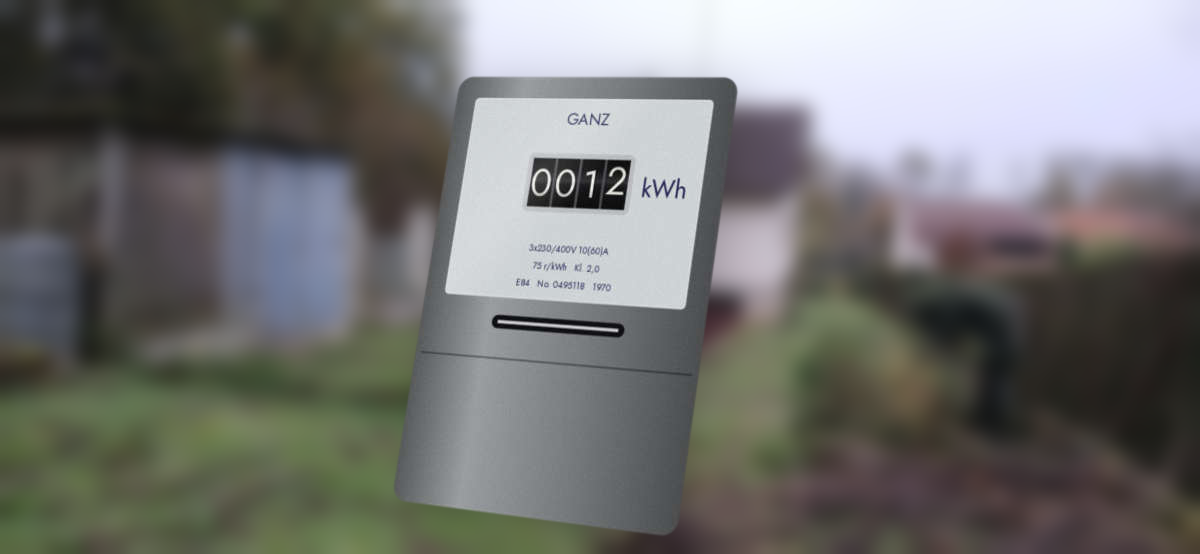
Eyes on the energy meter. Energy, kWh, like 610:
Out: 12
